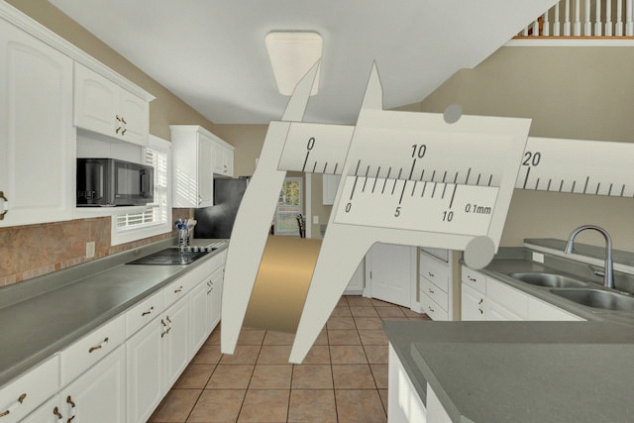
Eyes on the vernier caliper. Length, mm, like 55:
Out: 5.2
